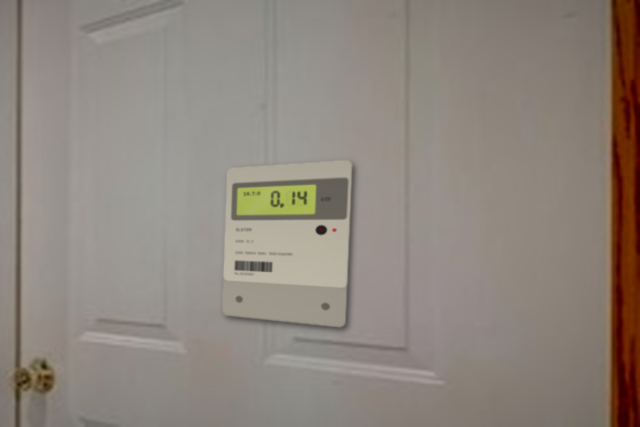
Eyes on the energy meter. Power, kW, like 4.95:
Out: 0.14
